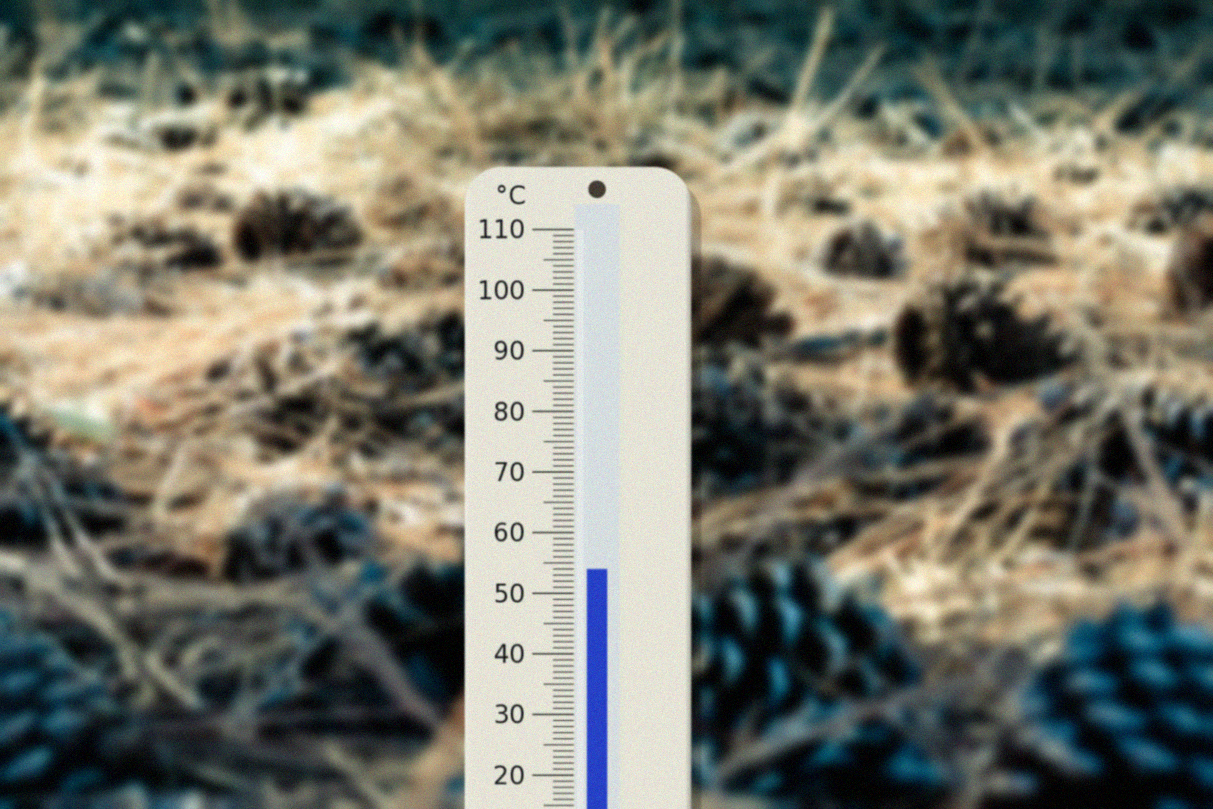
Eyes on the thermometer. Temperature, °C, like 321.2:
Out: 54
